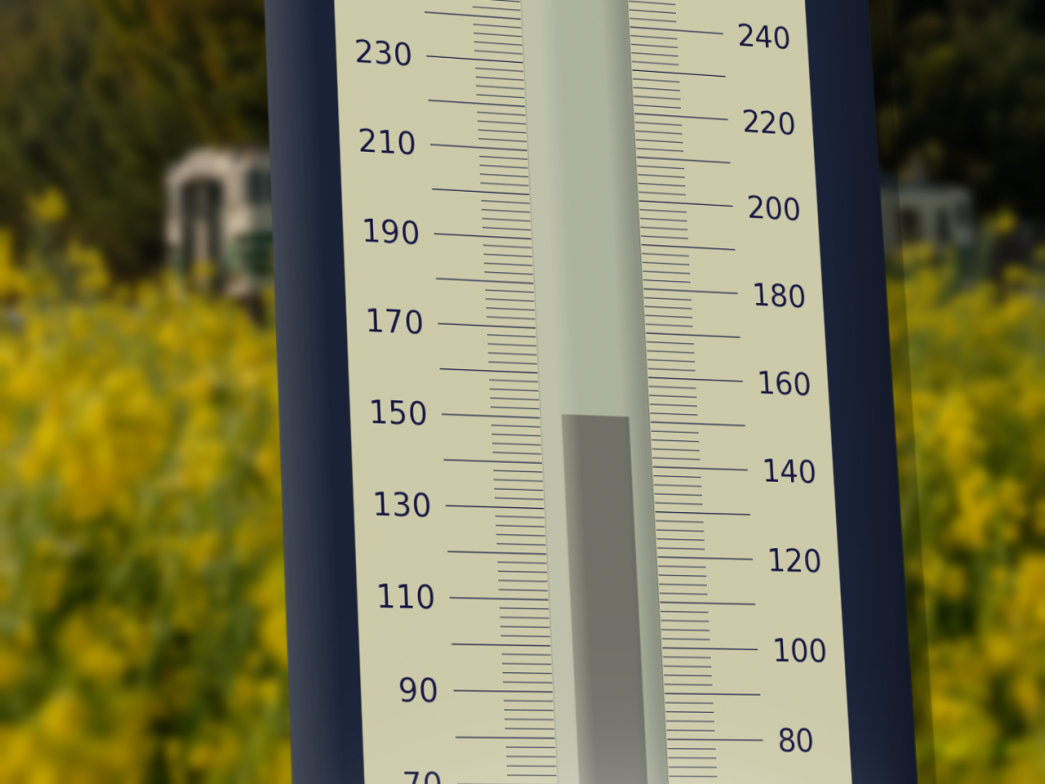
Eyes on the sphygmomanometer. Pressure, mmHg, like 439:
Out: 151
